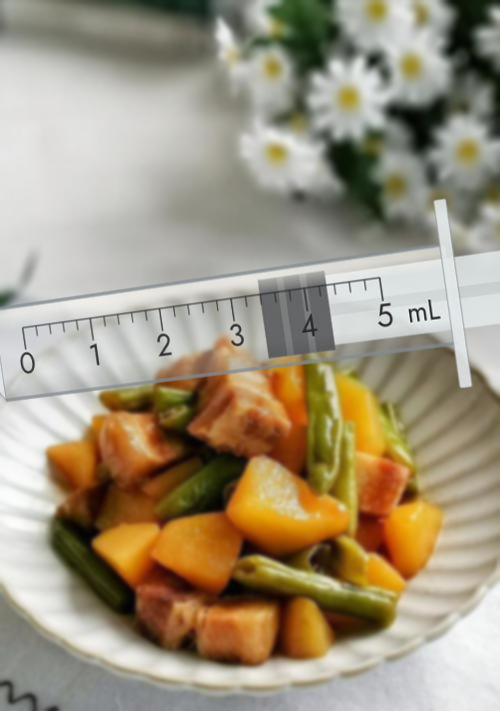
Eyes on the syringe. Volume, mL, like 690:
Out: 3.4
